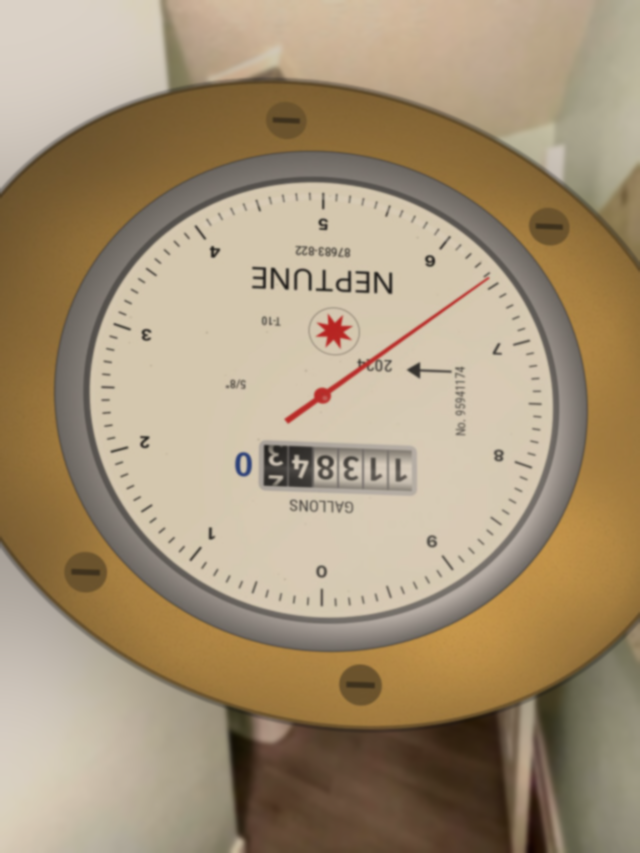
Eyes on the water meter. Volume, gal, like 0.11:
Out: 1138426.4
